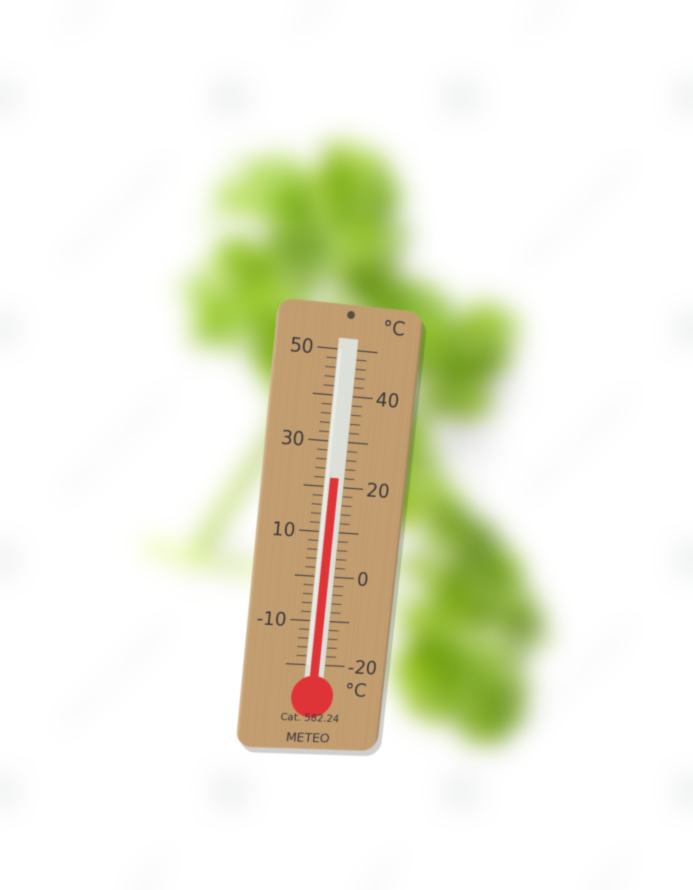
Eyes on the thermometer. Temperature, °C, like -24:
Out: 22
